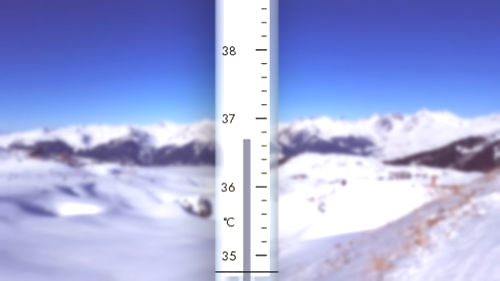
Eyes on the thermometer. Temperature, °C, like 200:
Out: 36.7
